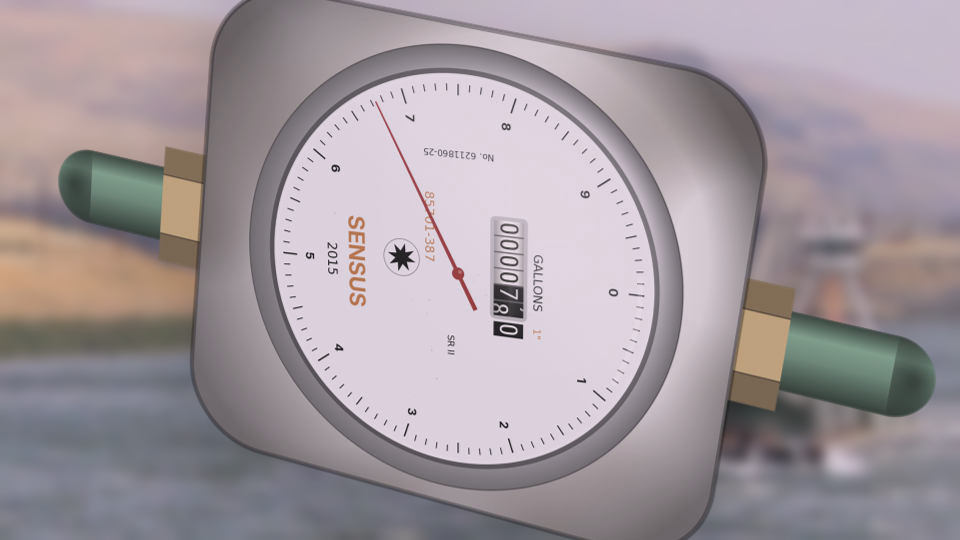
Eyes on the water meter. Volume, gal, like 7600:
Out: 776.7
